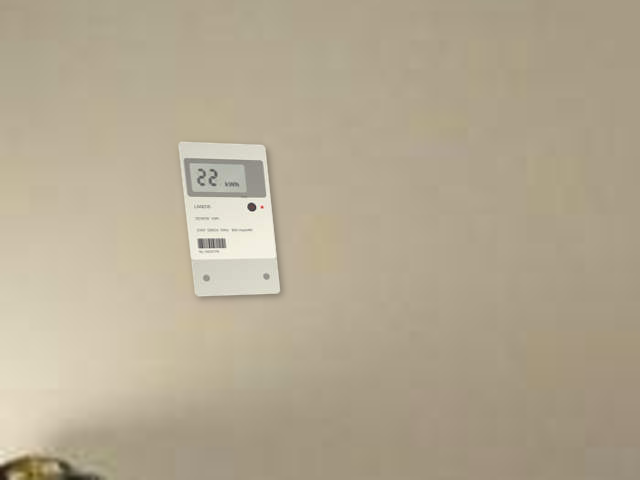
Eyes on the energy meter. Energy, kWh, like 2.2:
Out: 22
